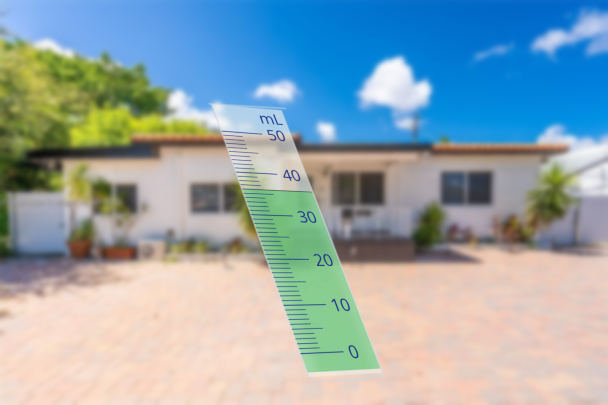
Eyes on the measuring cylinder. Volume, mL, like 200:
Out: 36
